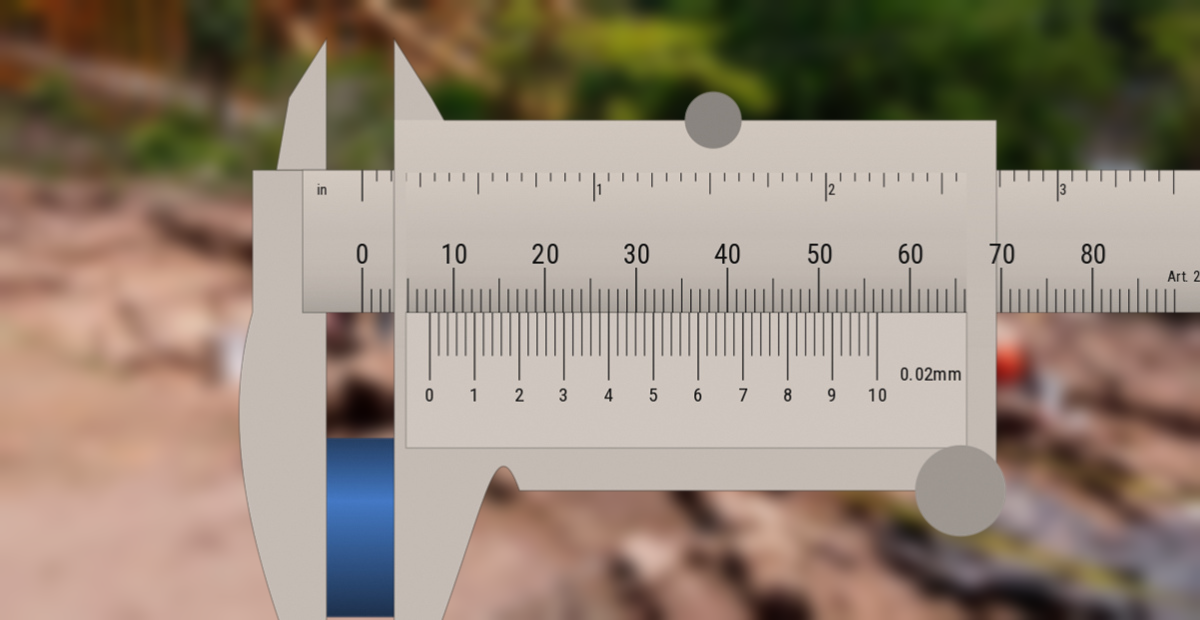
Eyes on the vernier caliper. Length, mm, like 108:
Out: 7.4
